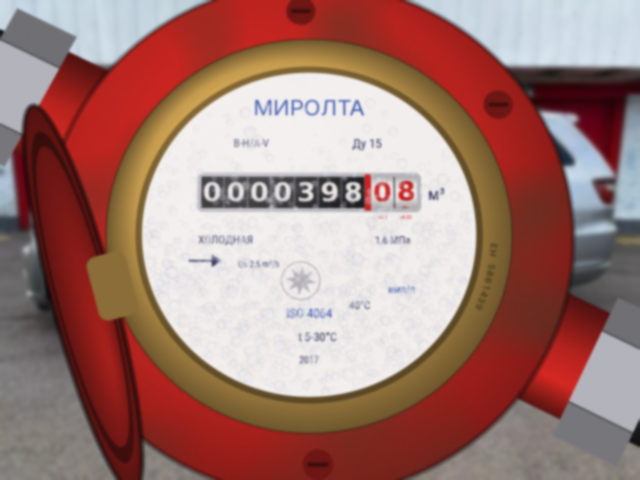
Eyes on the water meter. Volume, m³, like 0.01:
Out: 398.08
